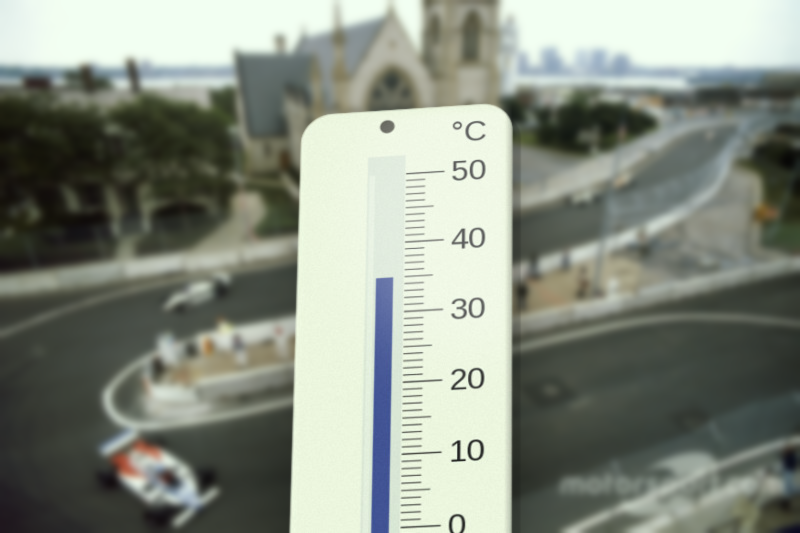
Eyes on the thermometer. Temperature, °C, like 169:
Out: 35
